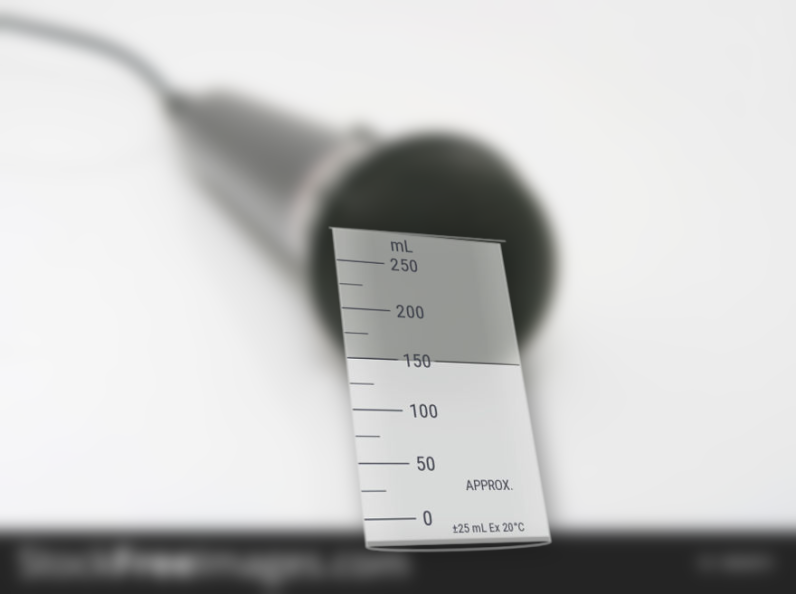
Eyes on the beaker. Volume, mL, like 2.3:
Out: 150
